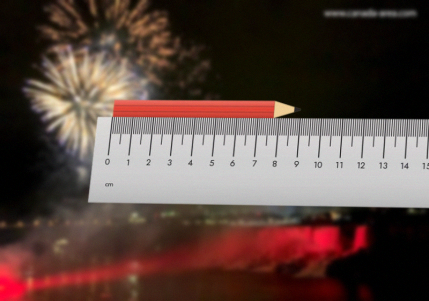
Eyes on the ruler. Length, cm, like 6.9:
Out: 9
